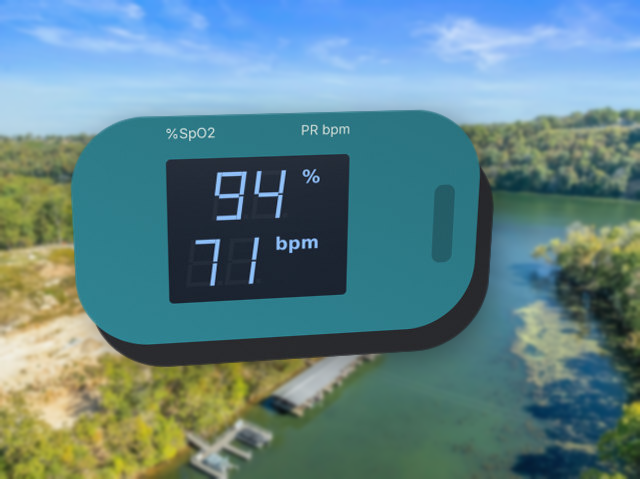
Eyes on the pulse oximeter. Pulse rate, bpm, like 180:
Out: 71
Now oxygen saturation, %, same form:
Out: 94
